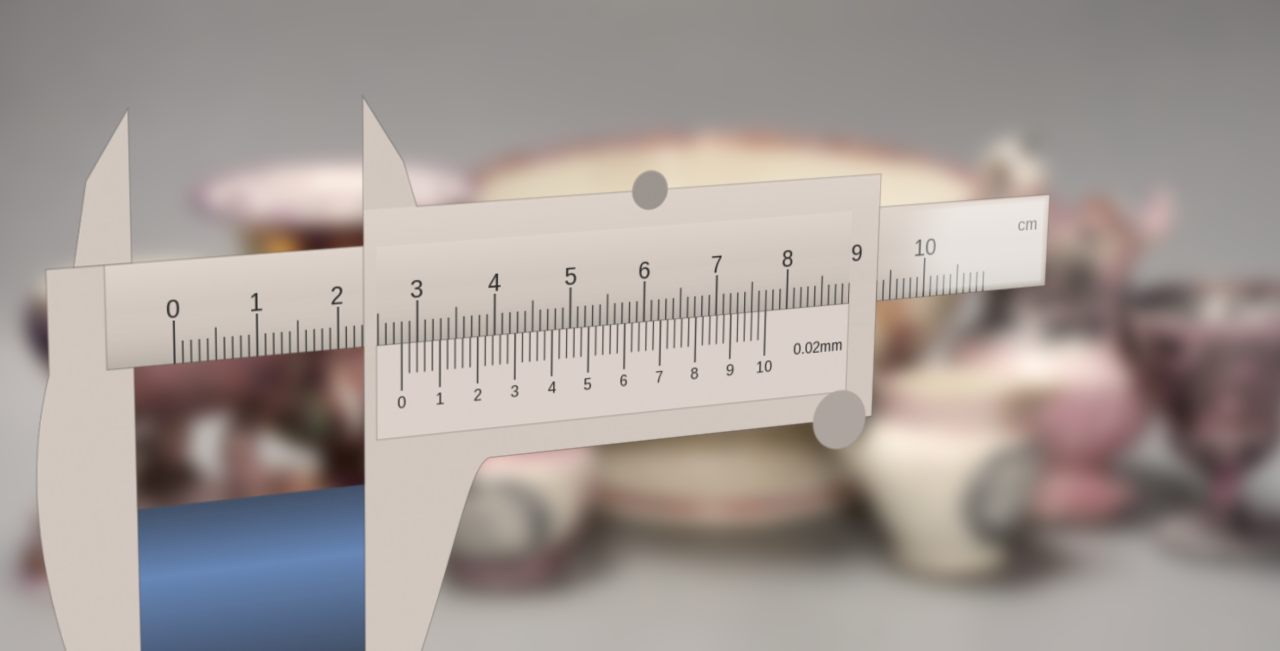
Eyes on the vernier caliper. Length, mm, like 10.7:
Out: 28.0
